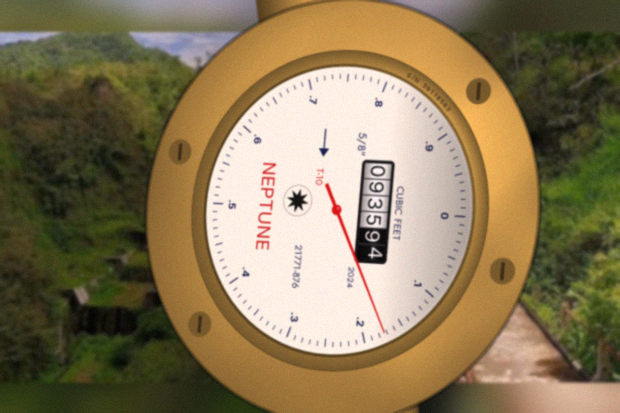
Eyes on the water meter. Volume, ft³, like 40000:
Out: 93594.17
